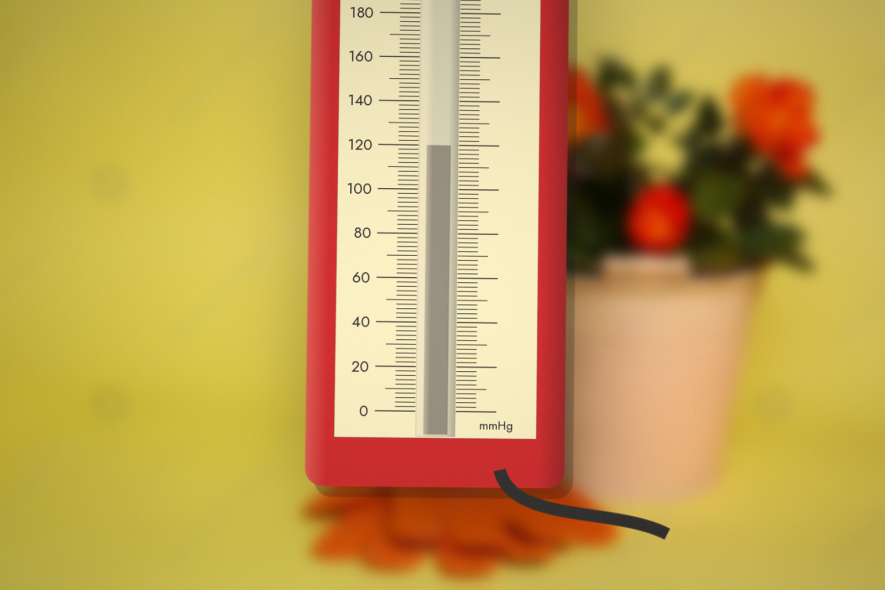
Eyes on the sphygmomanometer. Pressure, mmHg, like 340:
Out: 120
